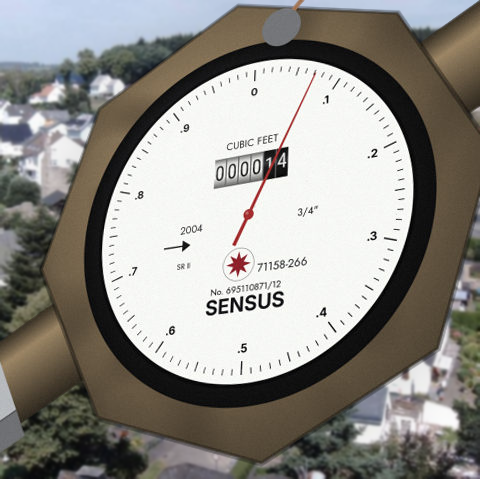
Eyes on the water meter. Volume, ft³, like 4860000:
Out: 14.07
